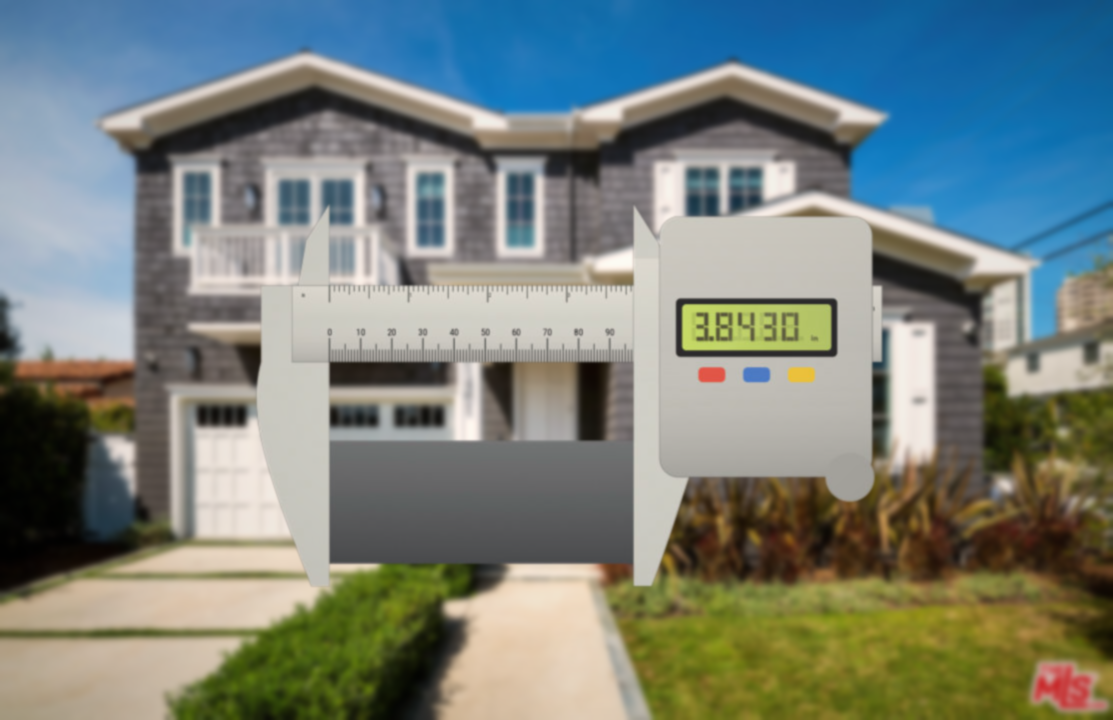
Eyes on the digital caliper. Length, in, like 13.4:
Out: 3.8430
